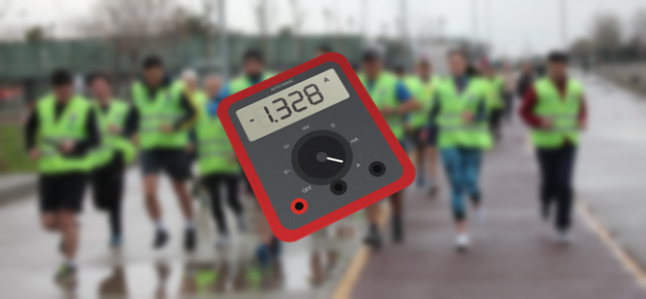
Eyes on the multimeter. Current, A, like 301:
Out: -1.328
